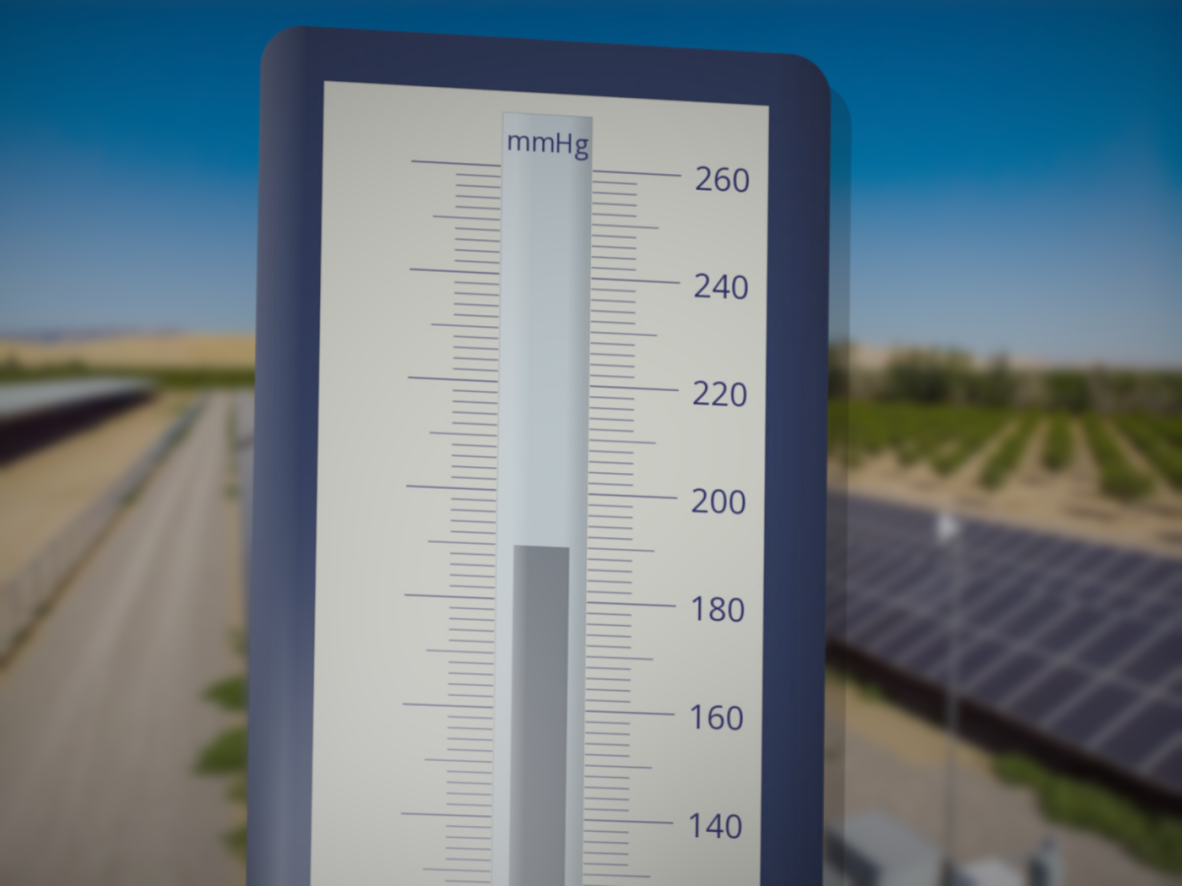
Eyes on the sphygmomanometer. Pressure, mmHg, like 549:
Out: 190
